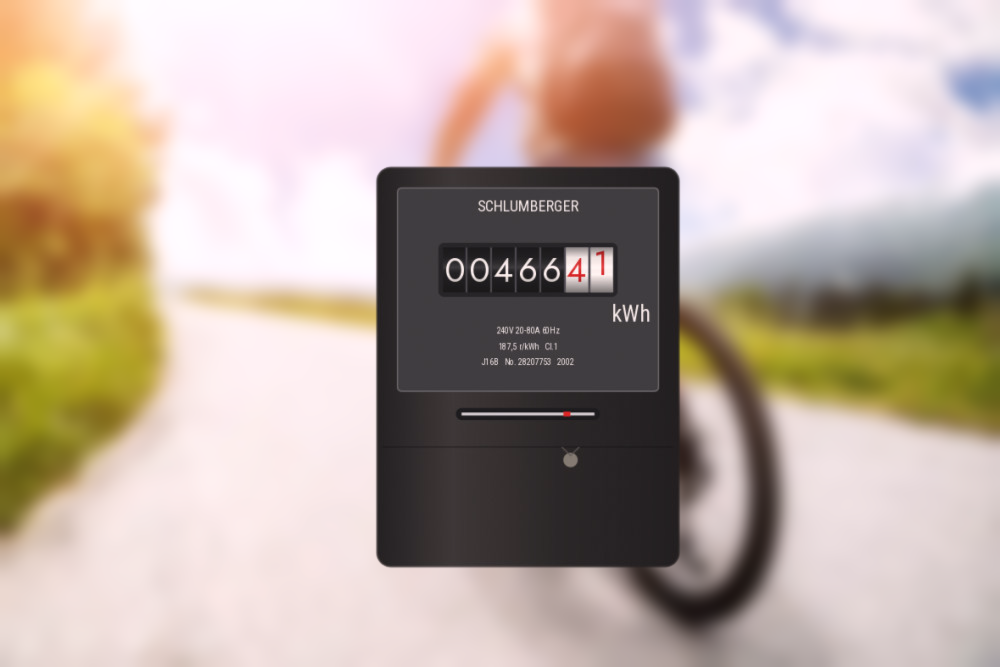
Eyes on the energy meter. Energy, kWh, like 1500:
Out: 466.41
